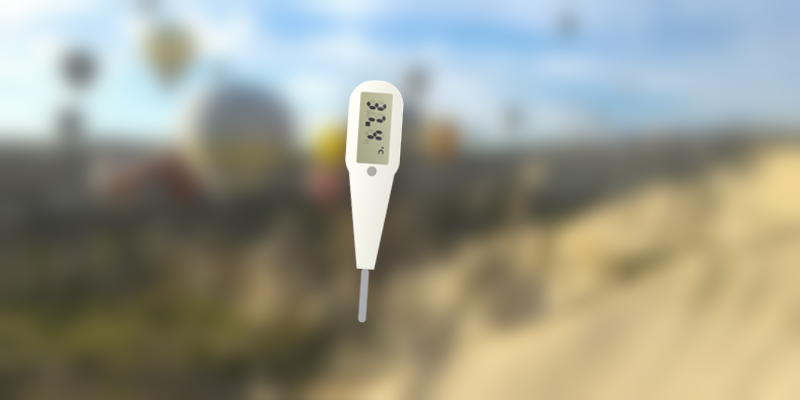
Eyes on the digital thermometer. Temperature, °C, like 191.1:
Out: 37.4
